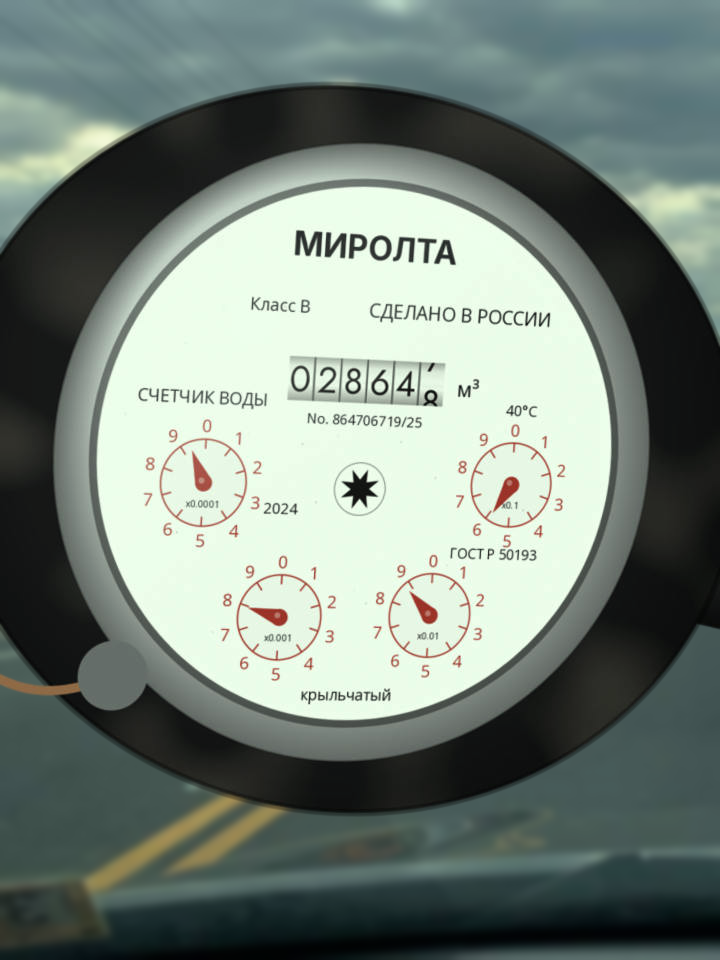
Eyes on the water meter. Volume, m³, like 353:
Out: 28647.5879
